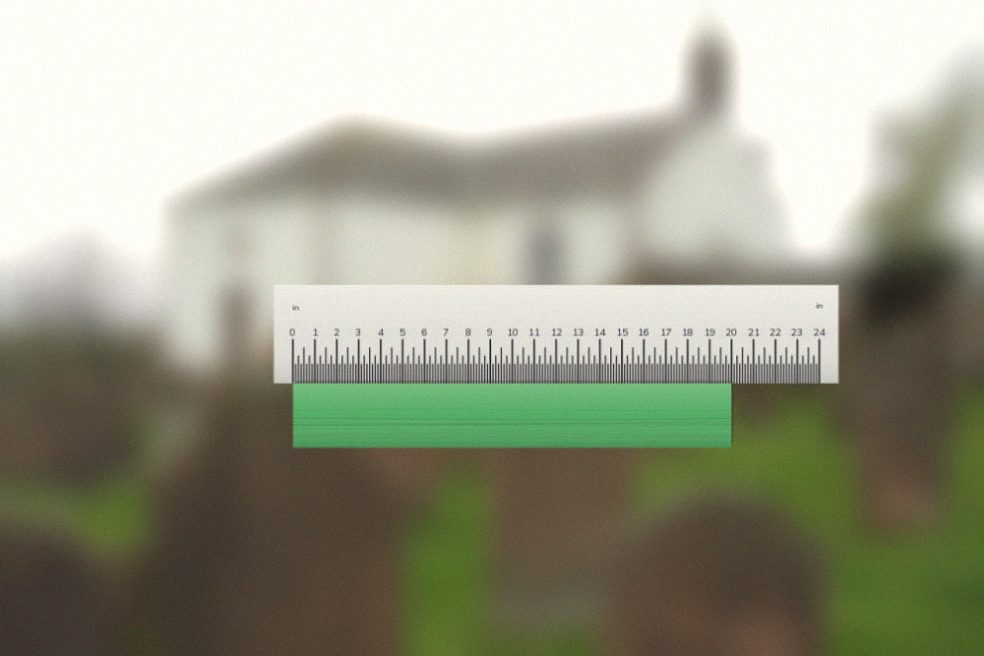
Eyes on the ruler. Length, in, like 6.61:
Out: 20
